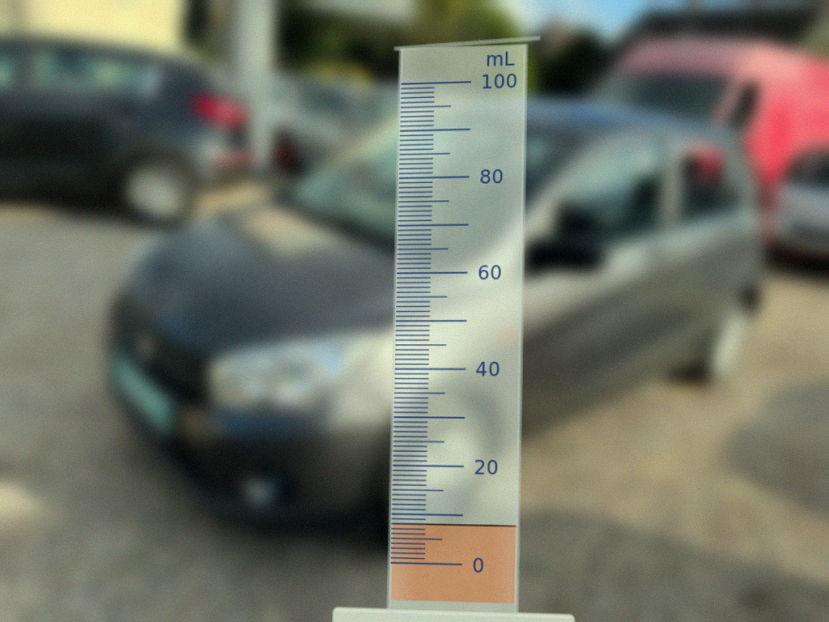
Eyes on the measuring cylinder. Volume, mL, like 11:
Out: 8
